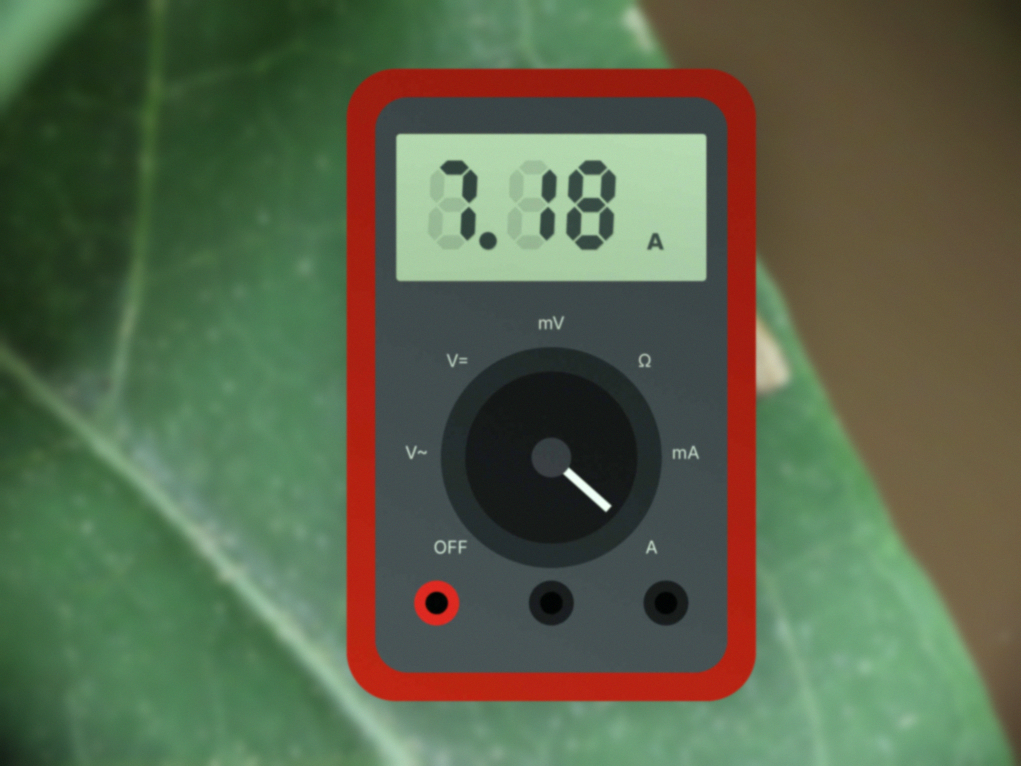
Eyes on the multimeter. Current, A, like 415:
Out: 7.18
